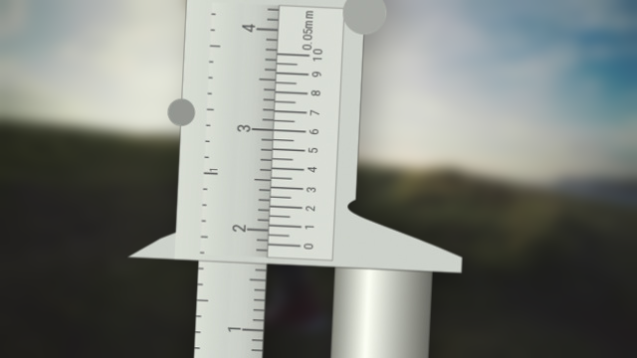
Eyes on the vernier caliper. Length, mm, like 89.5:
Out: 18.6
